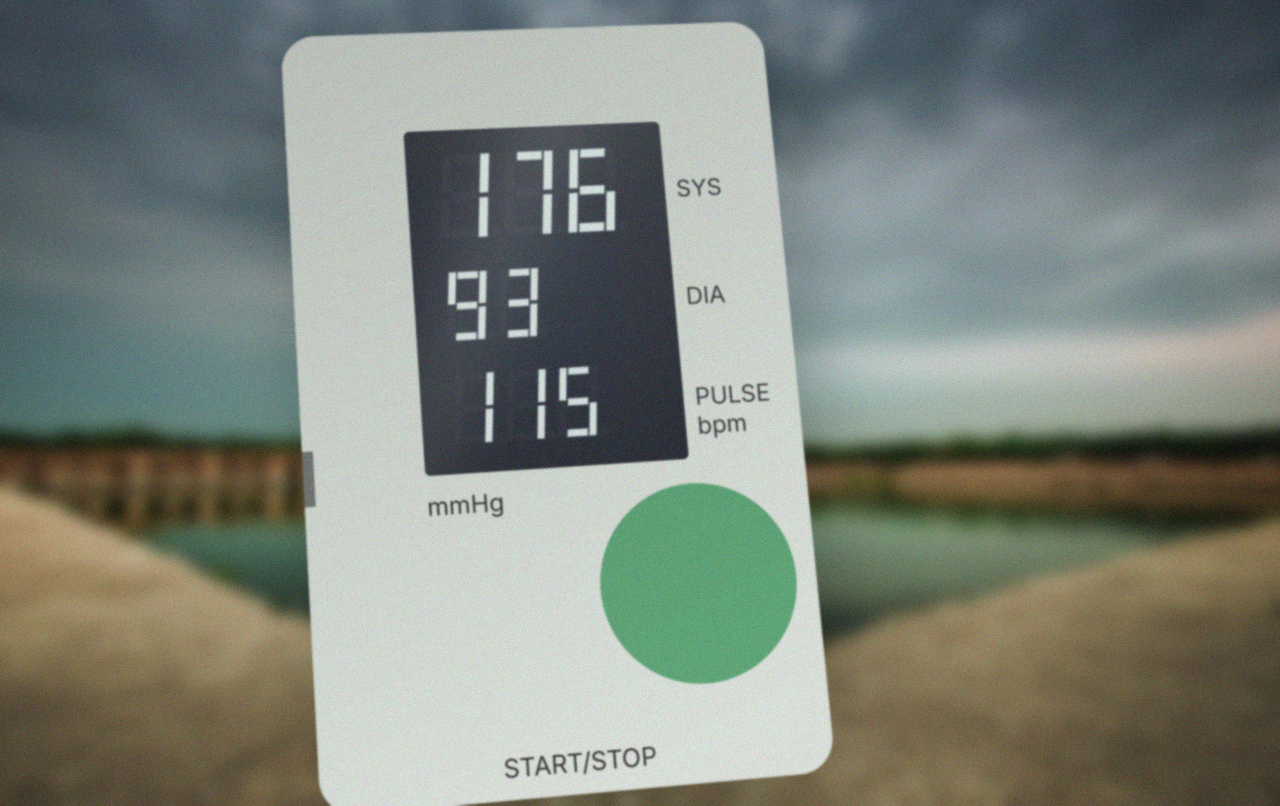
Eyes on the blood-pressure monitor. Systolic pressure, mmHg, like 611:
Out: 176
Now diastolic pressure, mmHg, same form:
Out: 93
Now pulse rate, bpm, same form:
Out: 115
